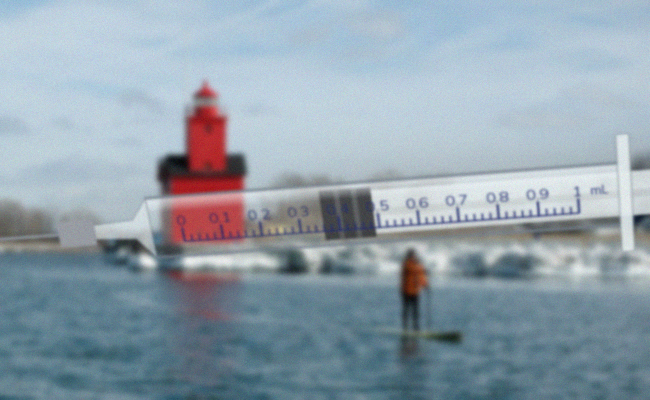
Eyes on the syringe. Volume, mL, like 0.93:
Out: 0.36
